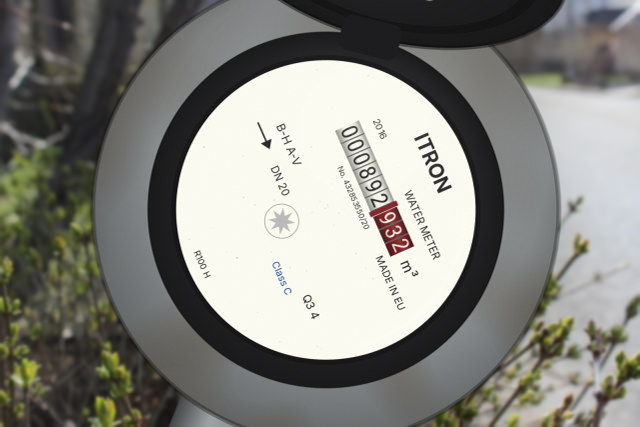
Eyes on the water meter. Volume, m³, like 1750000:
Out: 892.932
